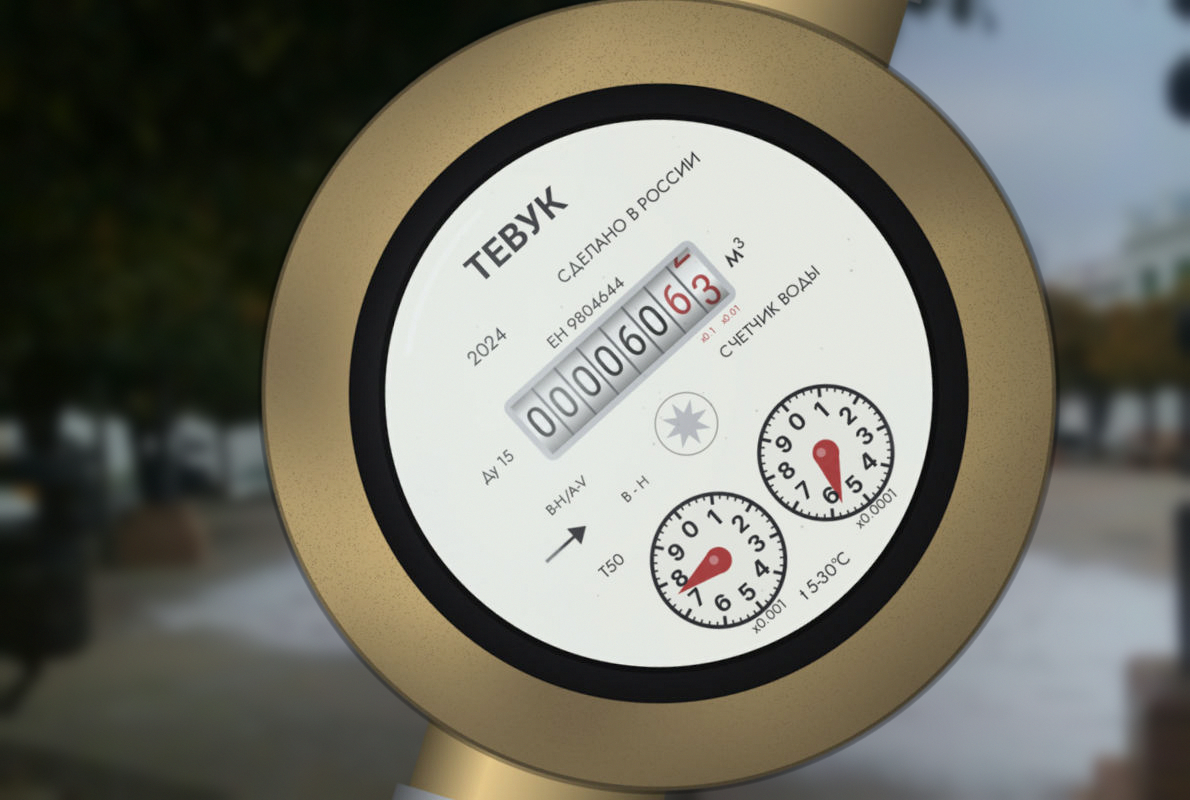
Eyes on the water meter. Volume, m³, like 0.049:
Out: 60.6275
